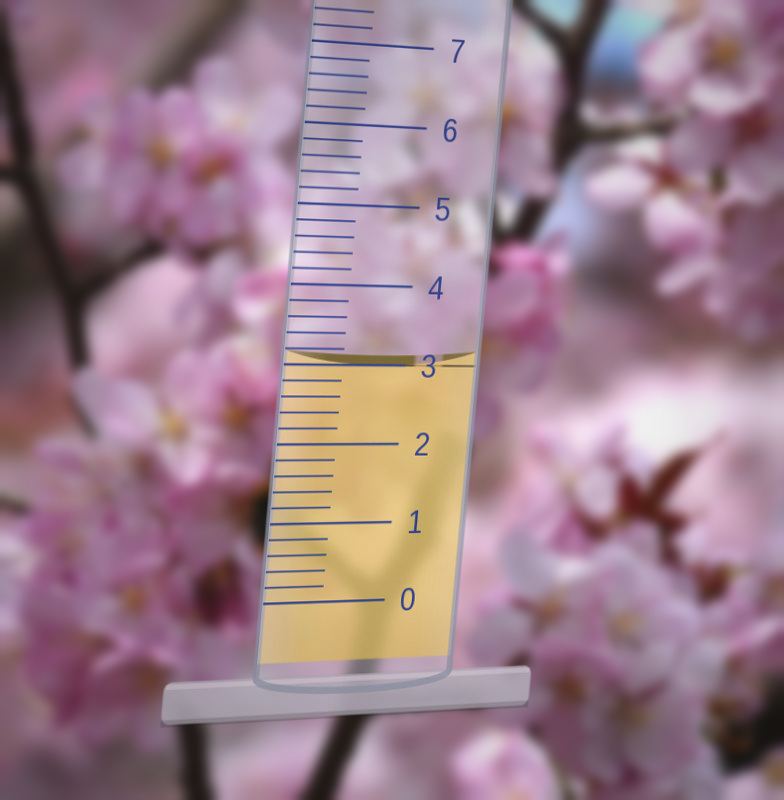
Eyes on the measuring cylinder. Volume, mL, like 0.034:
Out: 3
